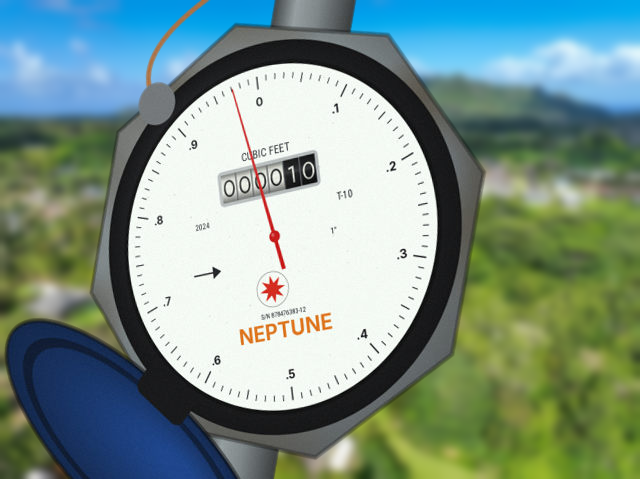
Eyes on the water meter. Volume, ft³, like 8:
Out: 9.97
